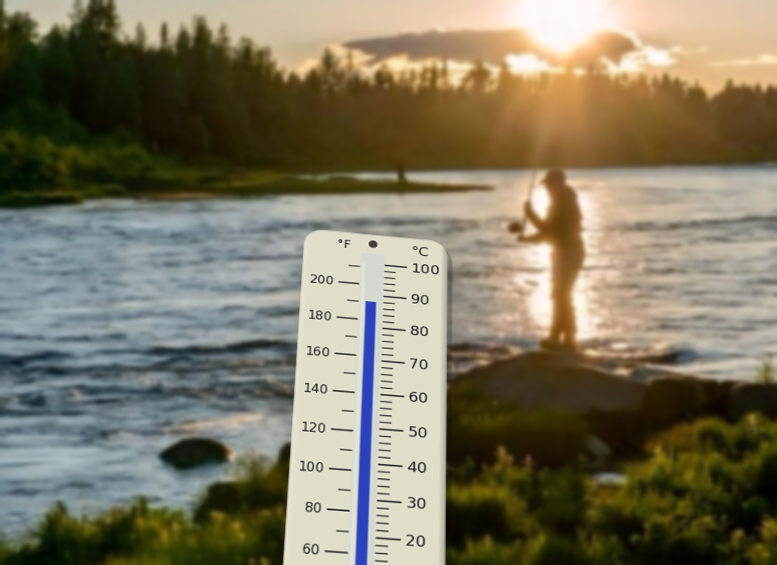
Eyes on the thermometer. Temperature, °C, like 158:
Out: 88
